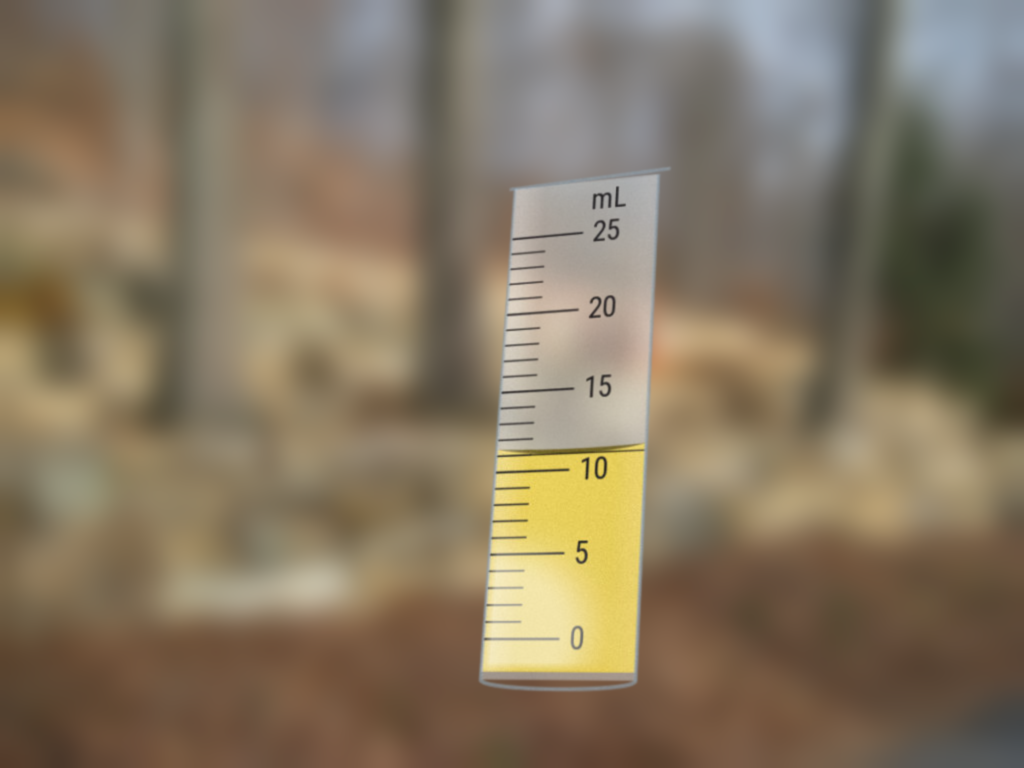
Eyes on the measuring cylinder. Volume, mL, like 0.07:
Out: 11
